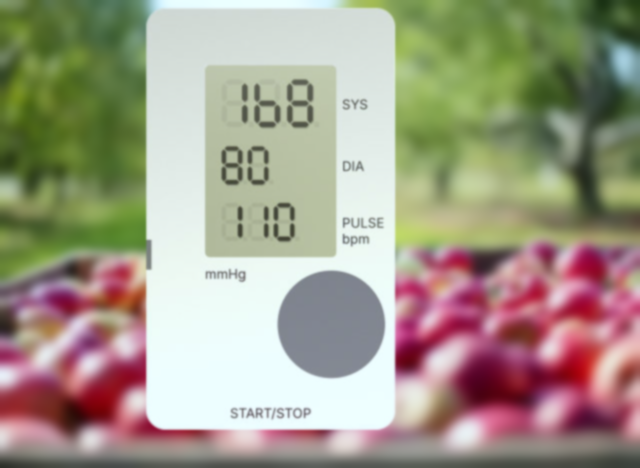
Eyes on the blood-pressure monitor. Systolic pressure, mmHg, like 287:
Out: 168
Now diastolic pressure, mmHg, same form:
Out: 80
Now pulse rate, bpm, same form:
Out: 110
